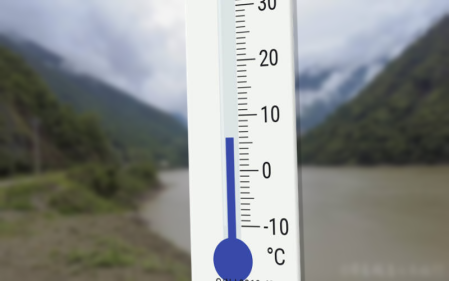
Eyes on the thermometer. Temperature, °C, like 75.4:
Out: 6
